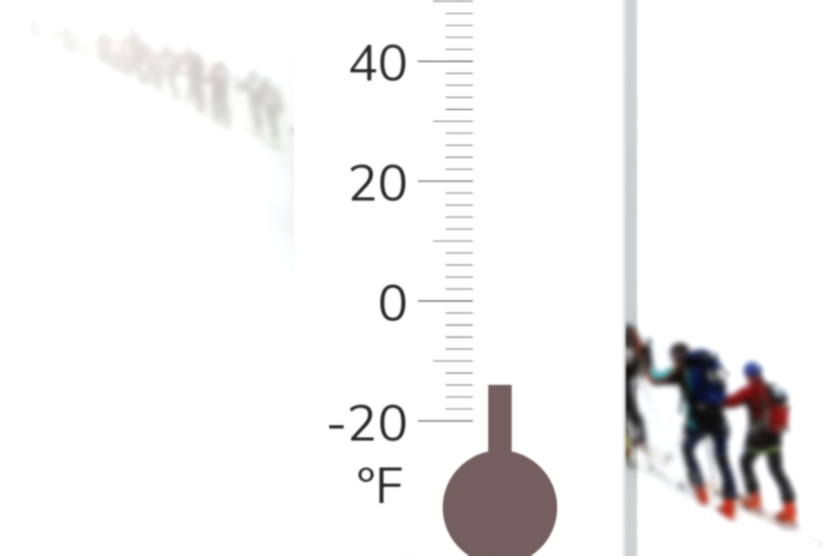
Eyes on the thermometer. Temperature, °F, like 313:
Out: -14
